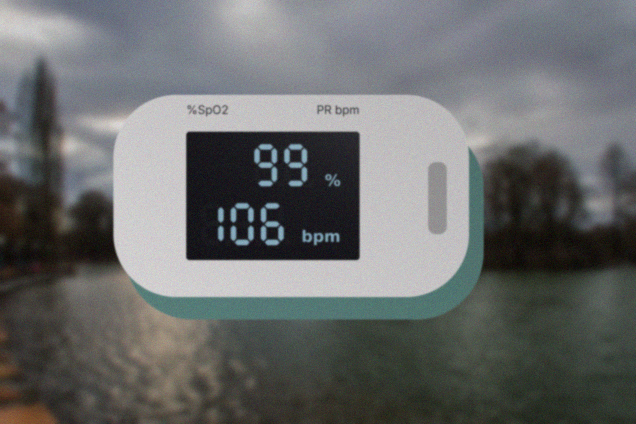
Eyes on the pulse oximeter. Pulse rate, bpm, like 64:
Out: 106
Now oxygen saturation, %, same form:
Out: 99
